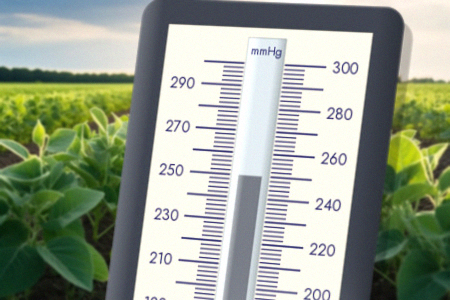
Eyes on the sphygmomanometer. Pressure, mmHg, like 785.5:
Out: 250
